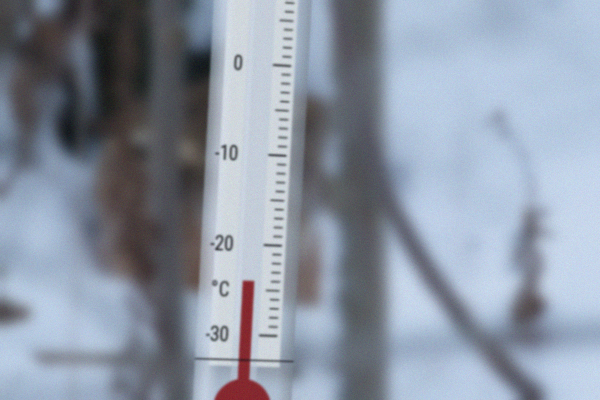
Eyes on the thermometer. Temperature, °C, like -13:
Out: -24
